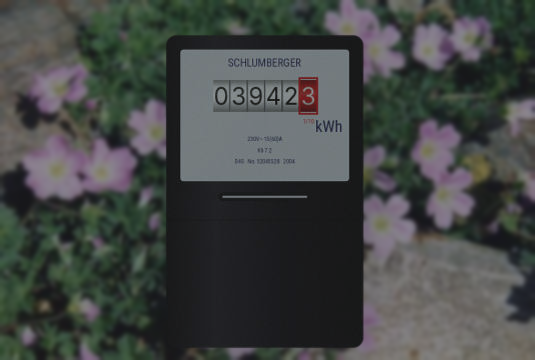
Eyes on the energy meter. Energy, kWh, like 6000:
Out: 3942.3
